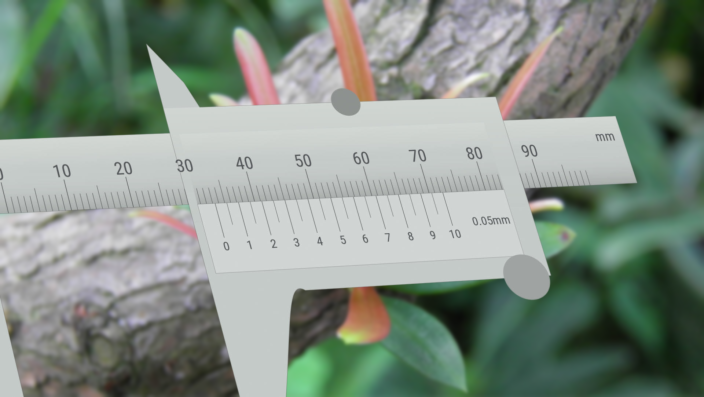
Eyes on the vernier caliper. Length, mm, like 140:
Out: 33.4
